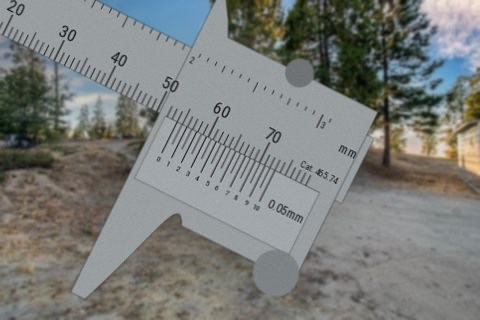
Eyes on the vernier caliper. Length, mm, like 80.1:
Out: 54.0
